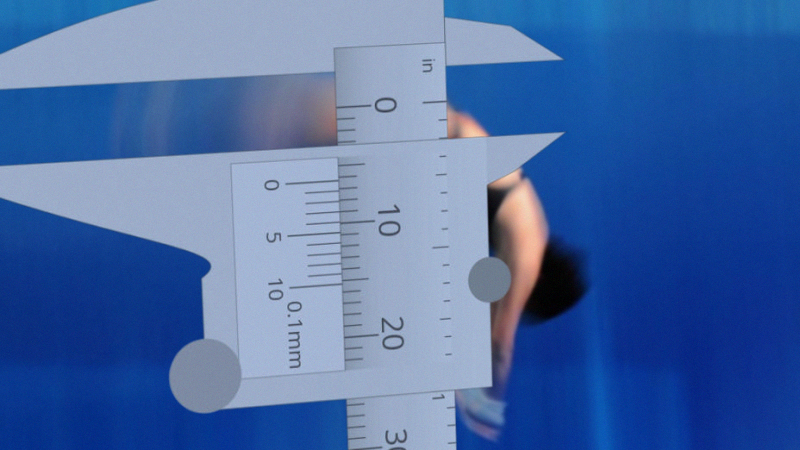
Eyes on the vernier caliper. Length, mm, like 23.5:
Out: 6.3
